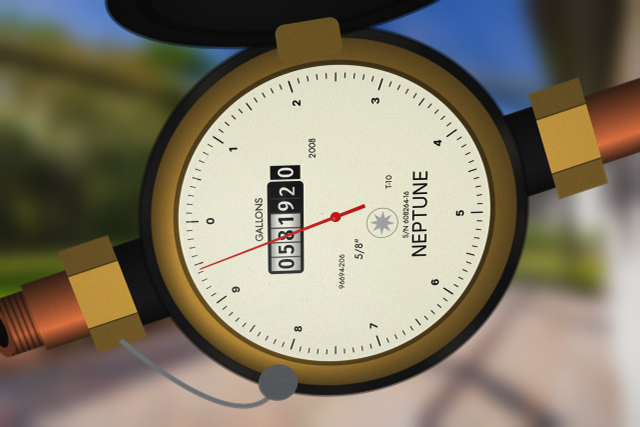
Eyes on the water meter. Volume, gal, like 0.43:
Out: 581919.4
